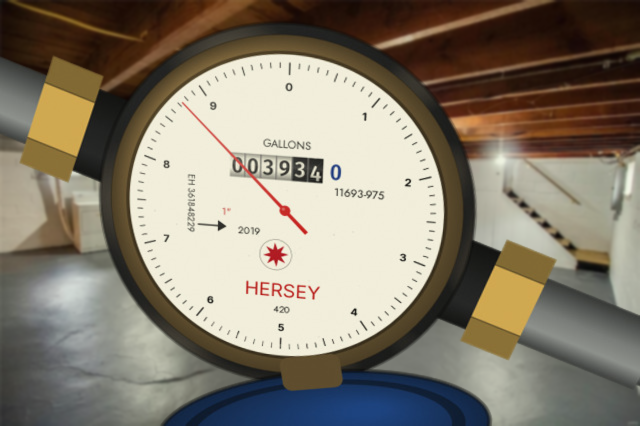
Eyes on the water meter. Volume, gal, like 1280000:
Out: 39338.7
